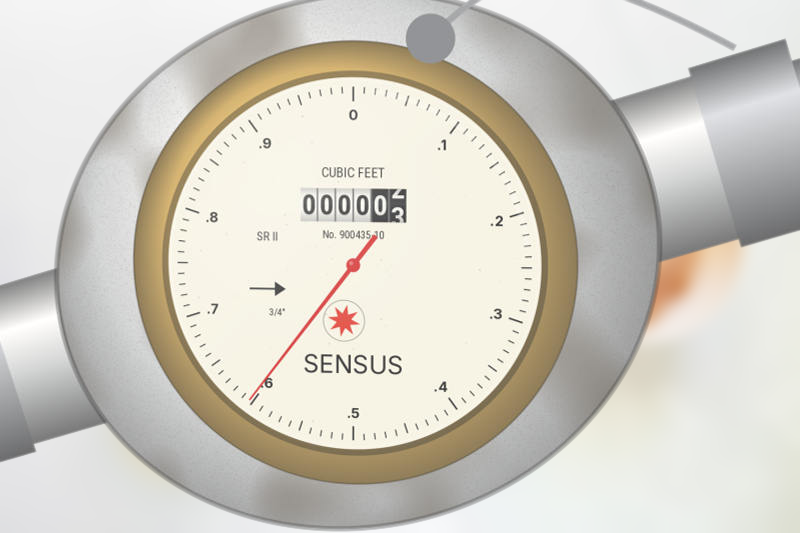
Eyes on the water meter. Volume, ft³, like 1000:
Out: 2.60
